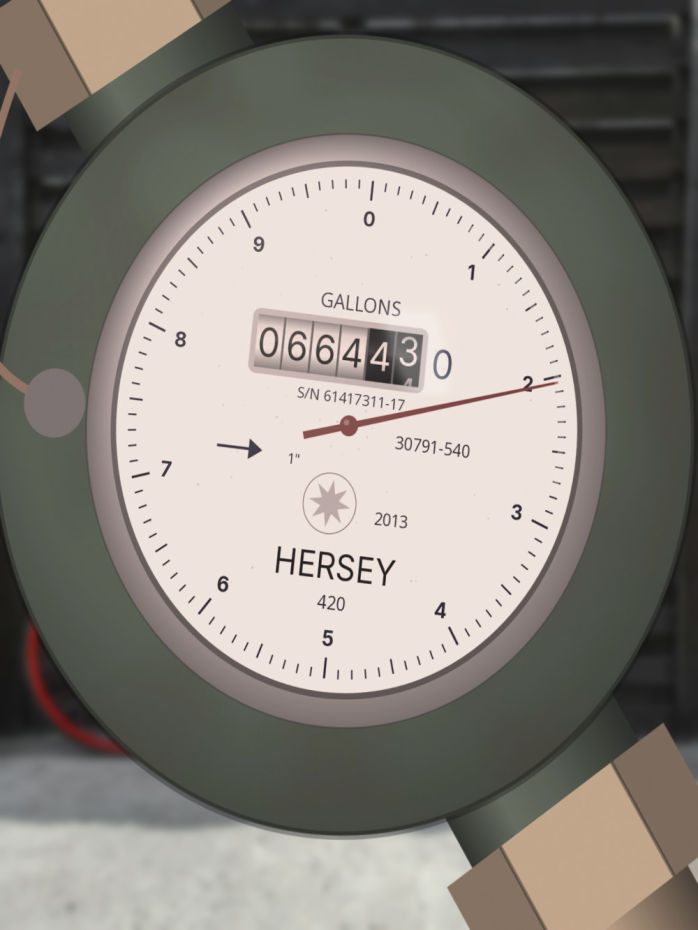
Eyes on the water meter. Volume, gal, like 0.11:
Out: 664432.0
